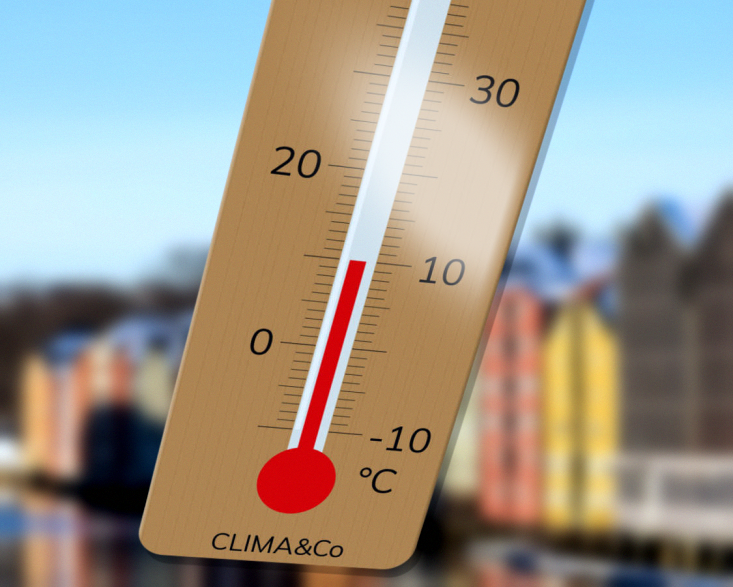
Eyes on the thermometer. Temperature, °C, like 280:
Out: 10
